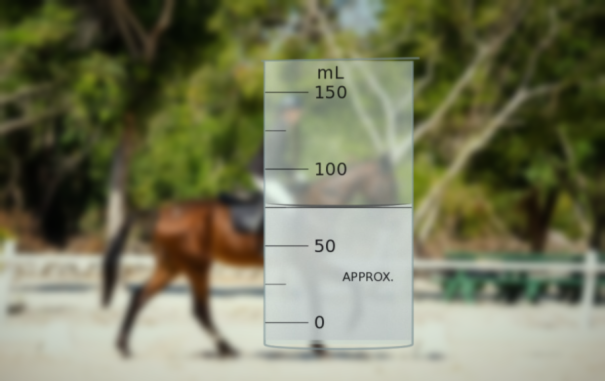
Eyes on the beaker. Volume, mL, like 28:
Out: 75
